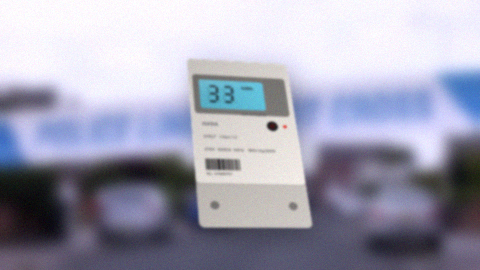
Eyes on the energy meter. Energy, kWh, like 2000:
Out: 33
